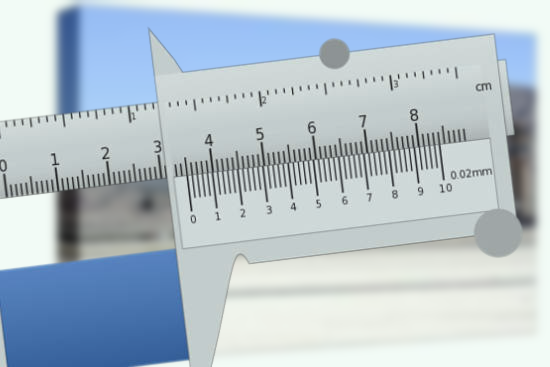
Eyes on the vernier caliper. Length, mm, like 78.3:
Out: 35.0
